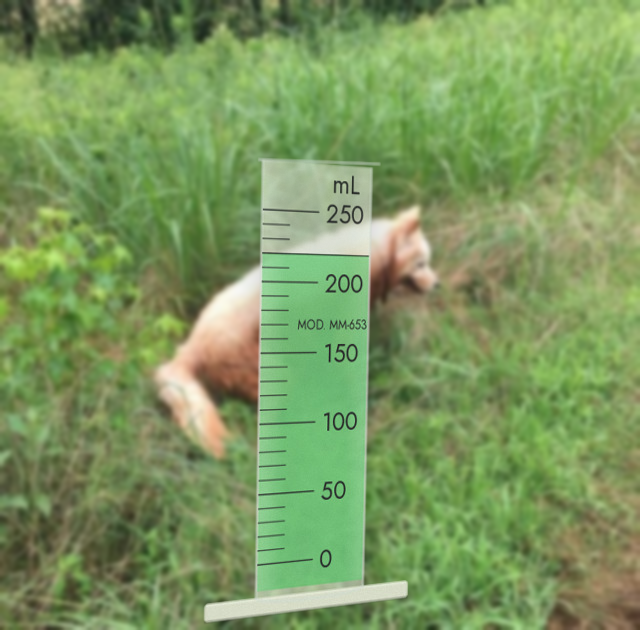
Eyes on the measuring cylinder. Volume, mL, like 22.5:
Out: 220
